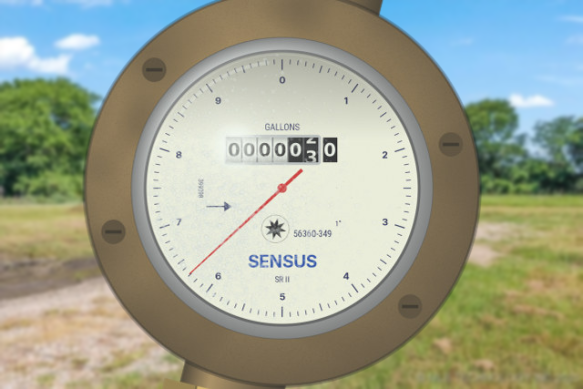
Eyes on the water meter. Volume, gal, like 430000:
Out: 26.3
